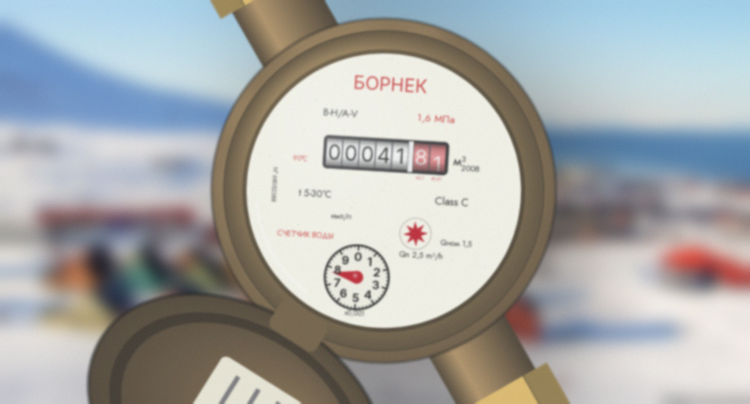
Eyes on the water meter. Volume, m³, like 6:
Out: 41.807
